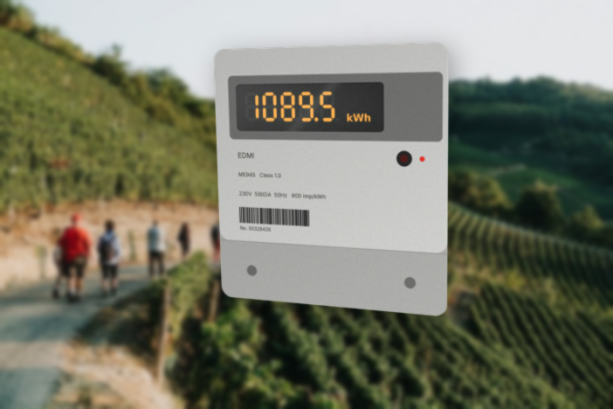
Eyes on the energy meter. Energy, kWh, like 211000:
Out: 1089.5
